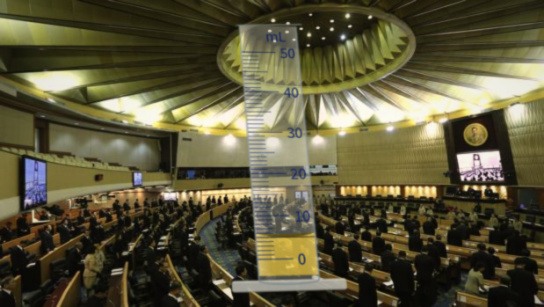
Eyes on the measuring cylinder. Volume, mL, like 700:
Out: 5
